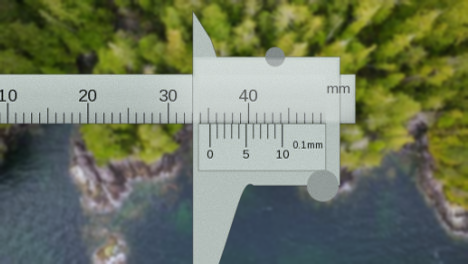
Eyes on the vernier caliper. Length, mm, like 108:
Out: 35.2
